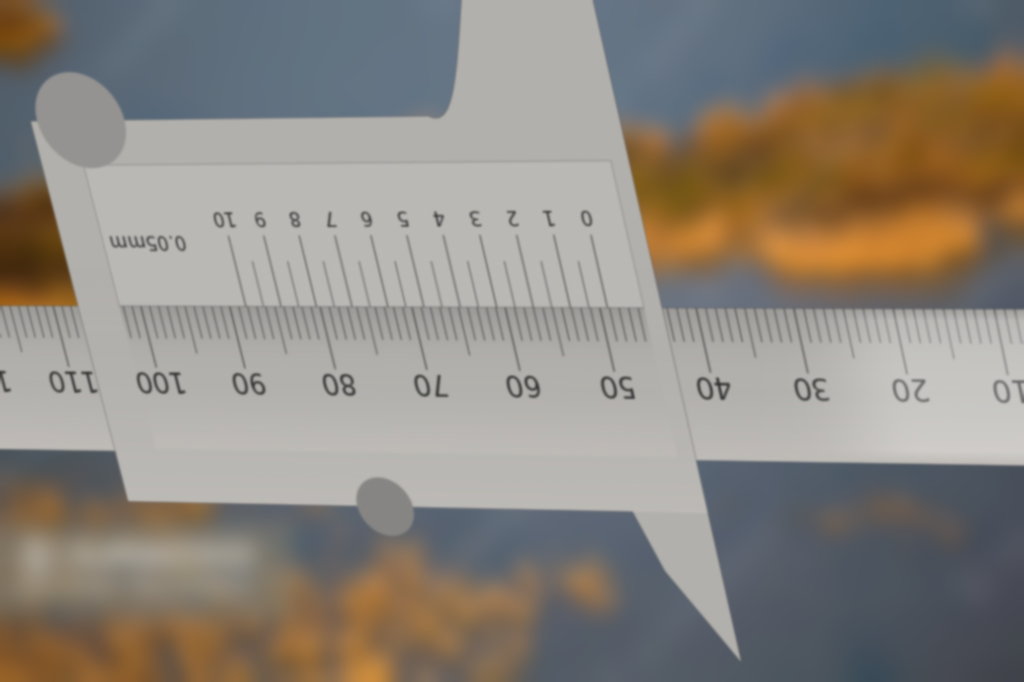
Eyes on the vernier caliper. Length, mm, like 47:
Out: 49.2
